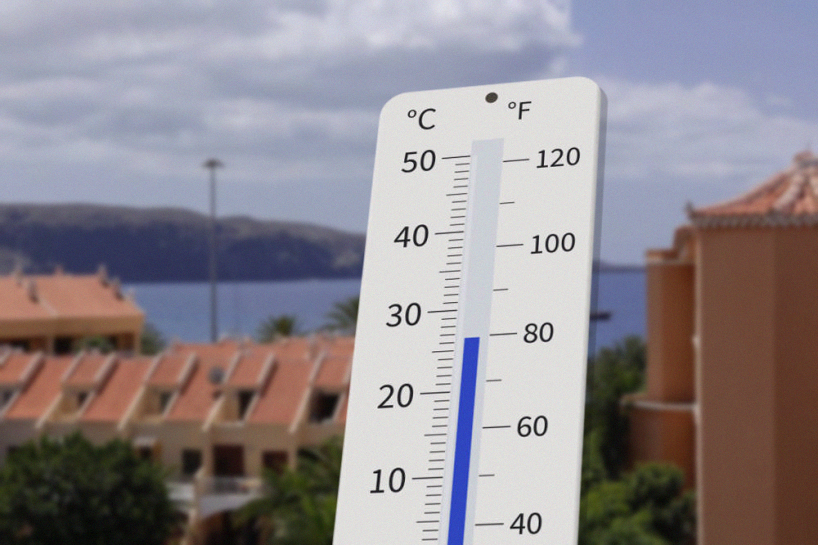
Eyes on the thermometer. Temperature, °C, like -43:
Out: 26.5
